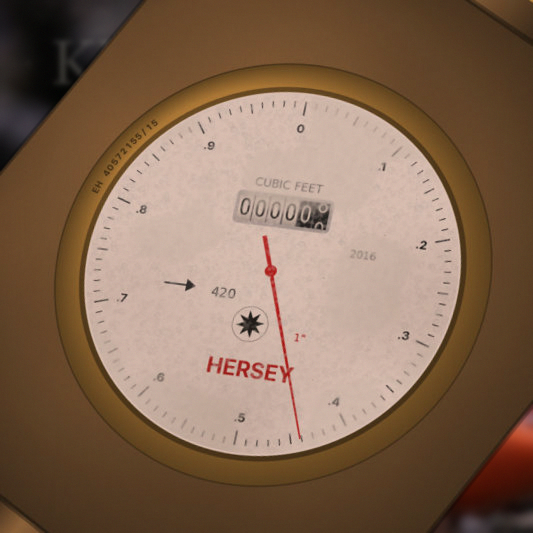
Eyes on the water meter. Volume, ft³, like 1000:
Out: 8.44
